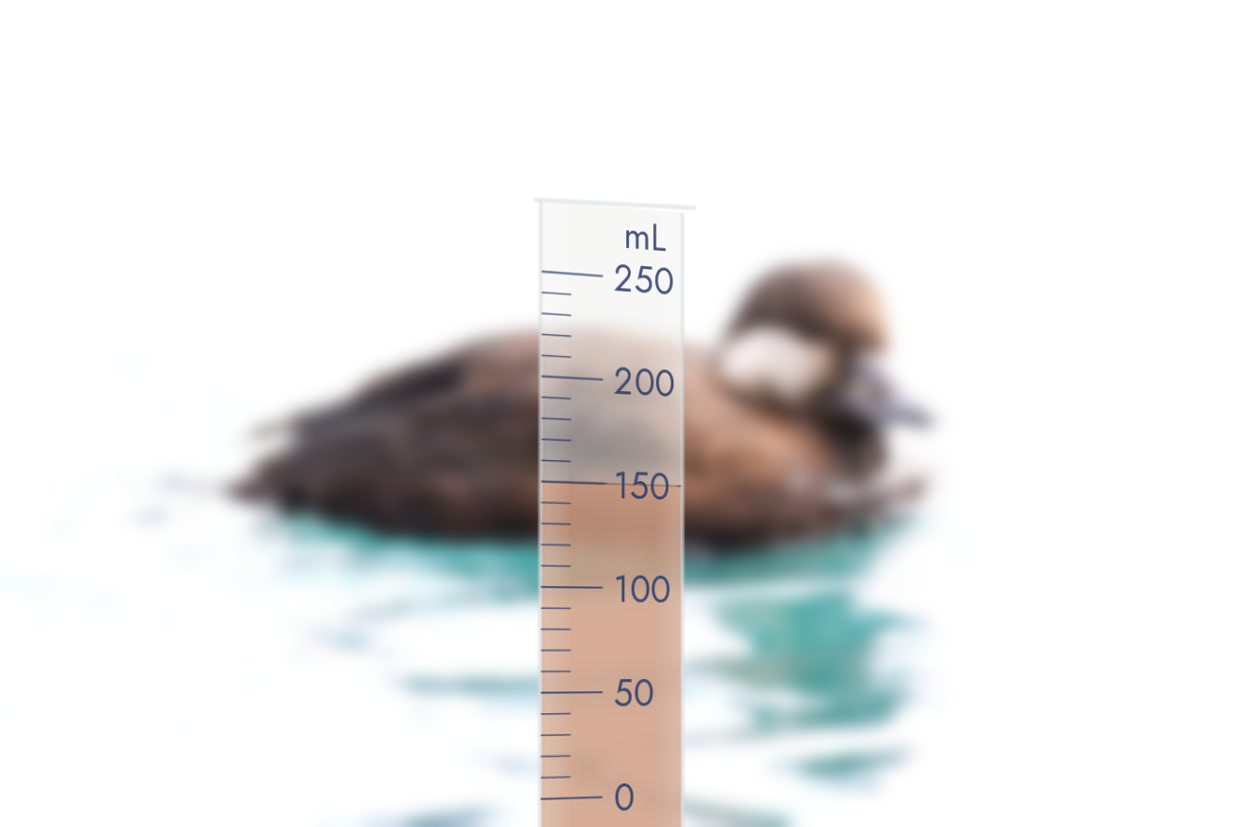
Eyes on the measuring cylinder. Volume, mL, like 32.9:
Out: 150
